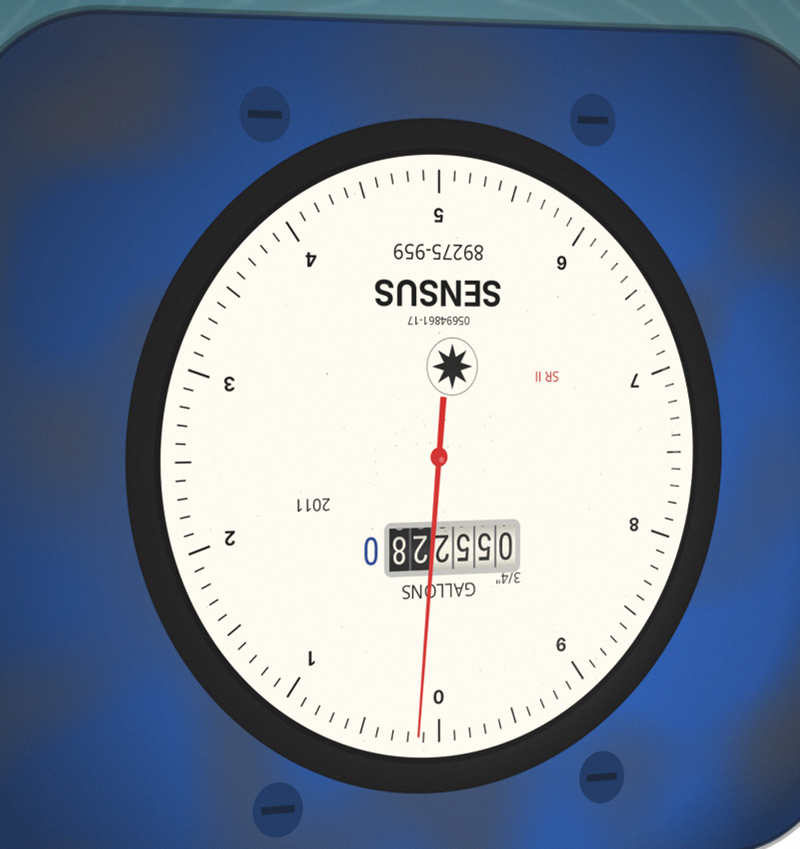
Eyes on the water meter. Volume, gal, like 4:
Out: 552280.1
